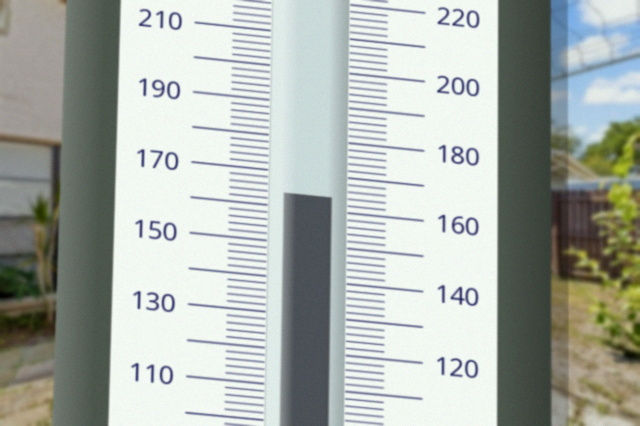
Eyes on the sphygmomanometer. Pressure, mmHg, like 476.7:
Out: 164
